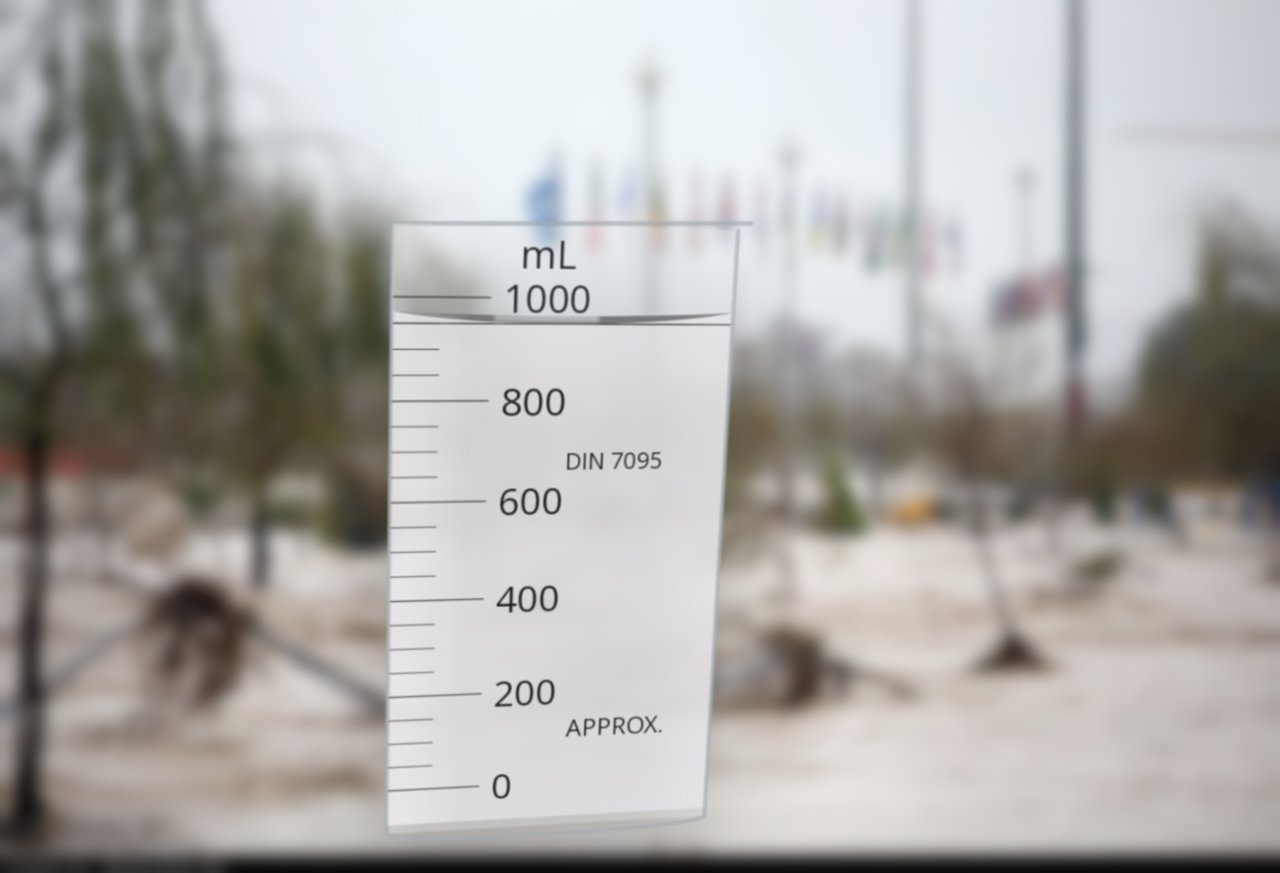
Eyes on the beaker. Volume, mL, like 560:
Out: 950
